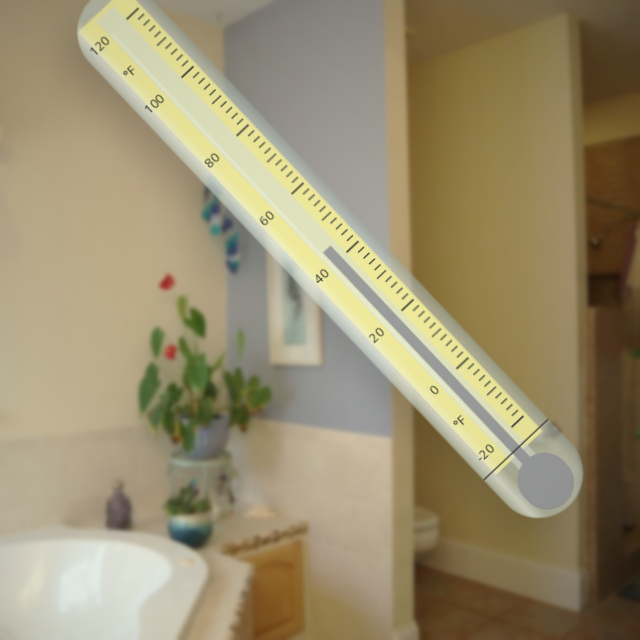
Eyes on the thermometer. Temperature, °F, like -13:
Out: 44
